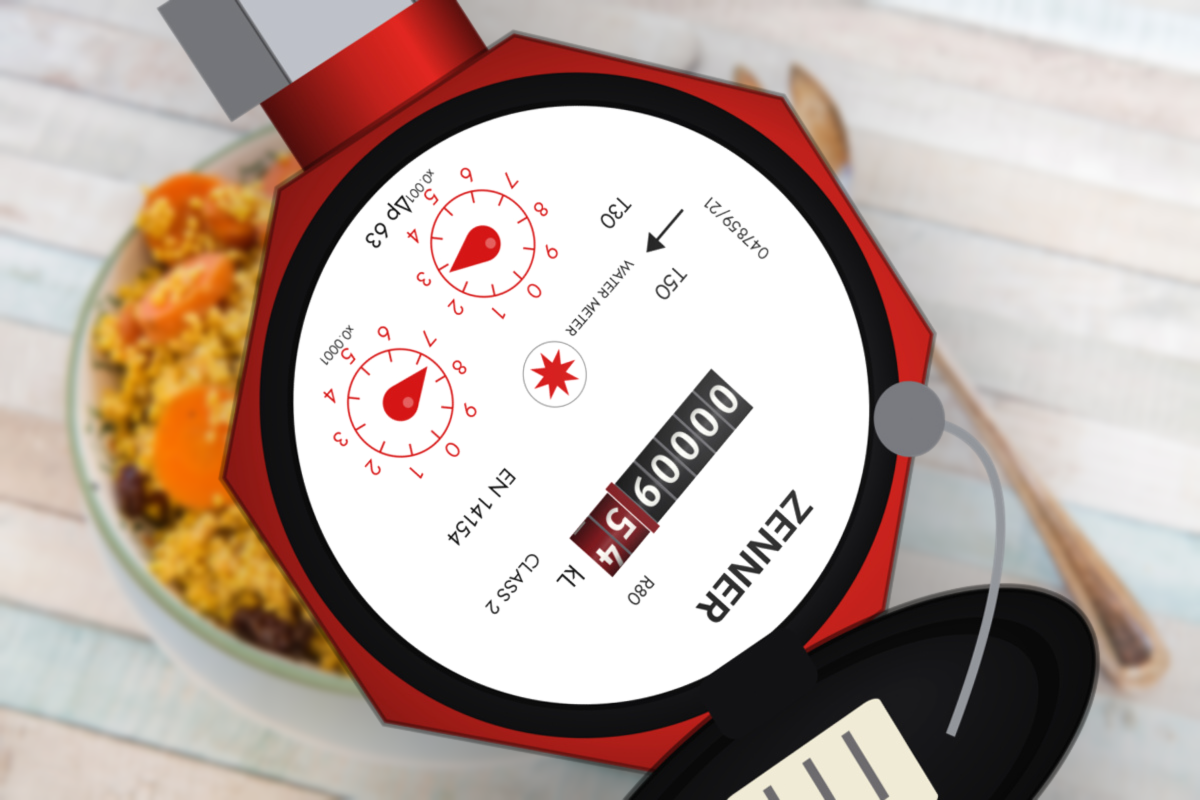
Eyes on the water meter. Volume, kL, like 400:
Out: 9.5427
